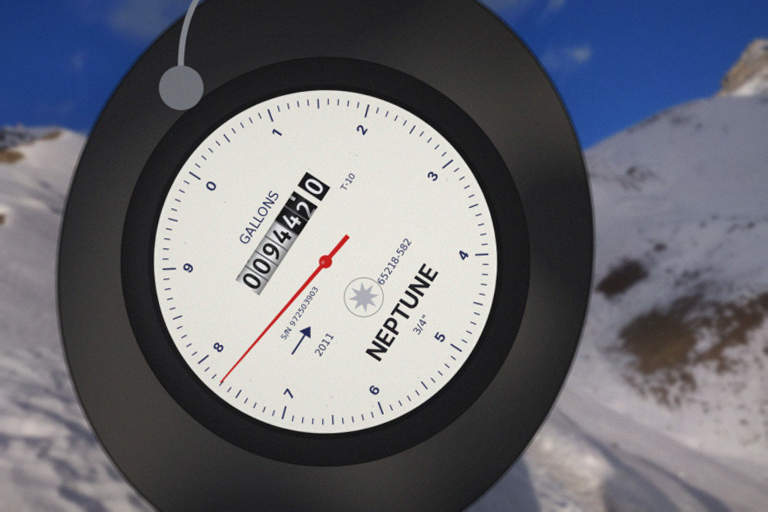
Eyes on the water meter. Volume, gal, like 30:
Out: 94417.7
